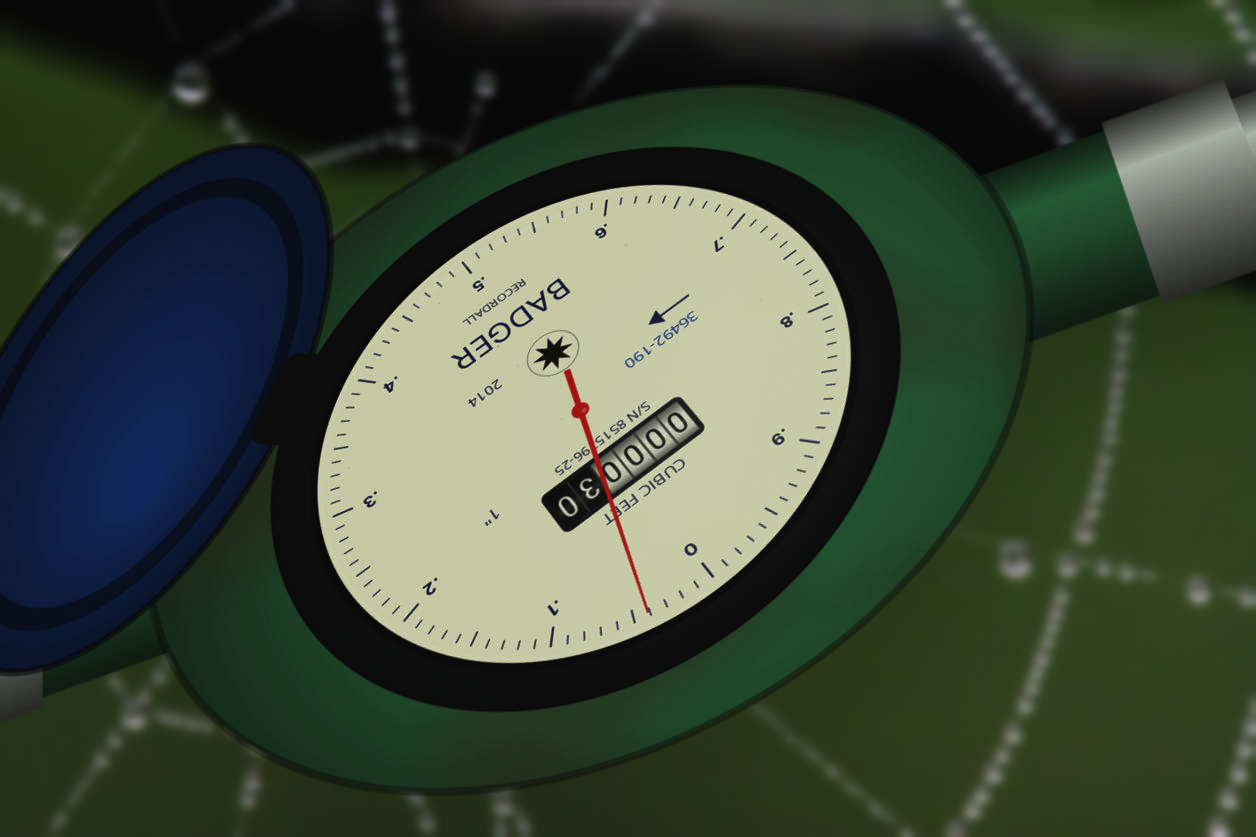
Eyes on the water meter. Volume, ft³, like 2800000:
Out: 30.04
